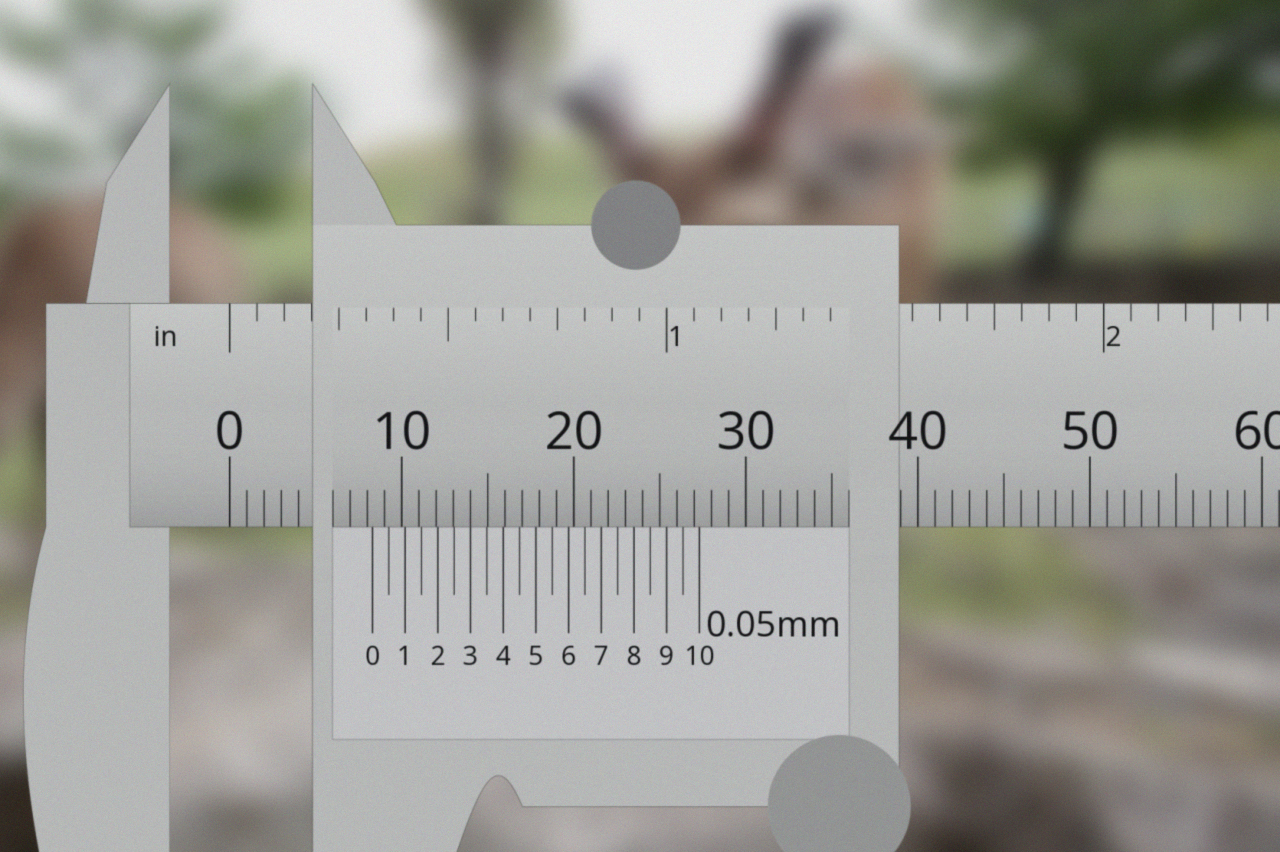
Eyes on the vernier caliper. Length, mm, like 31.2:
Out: 8.3
